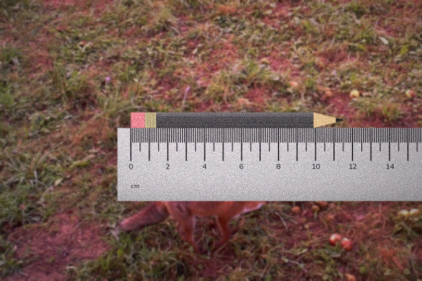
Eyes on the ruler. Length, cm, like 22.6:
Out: 11.5
